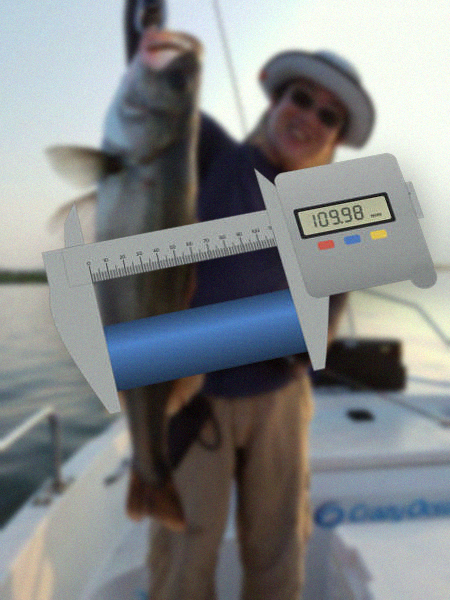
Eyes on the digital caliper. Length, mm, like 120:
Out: 109.98
